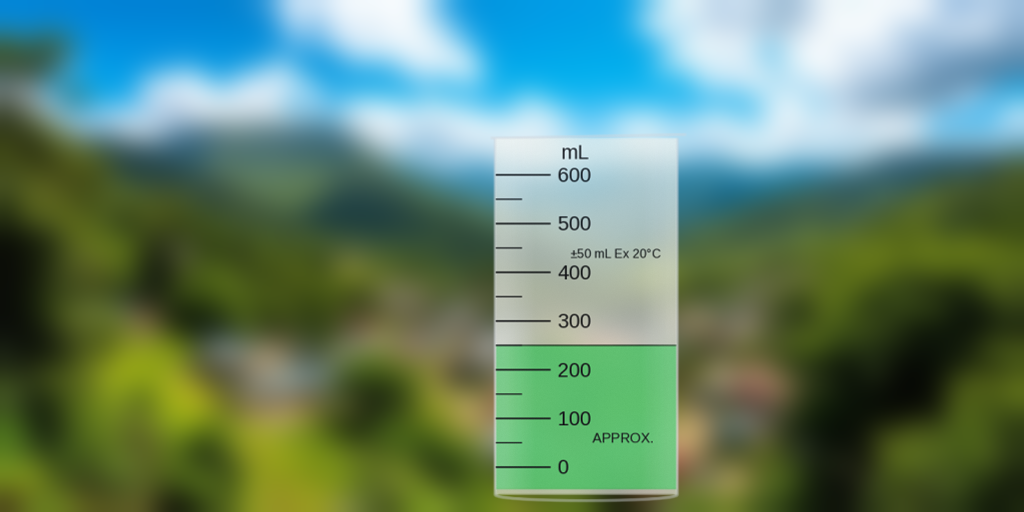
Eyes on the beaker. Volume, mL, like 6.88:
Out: 250
